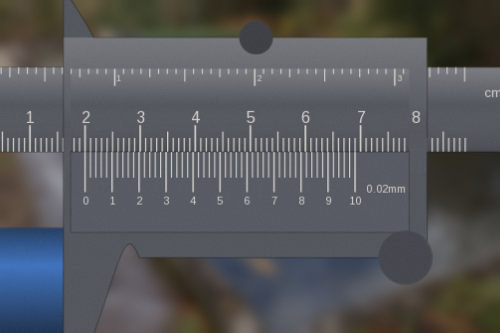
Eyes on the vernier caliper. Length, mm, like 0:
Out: 20.0
